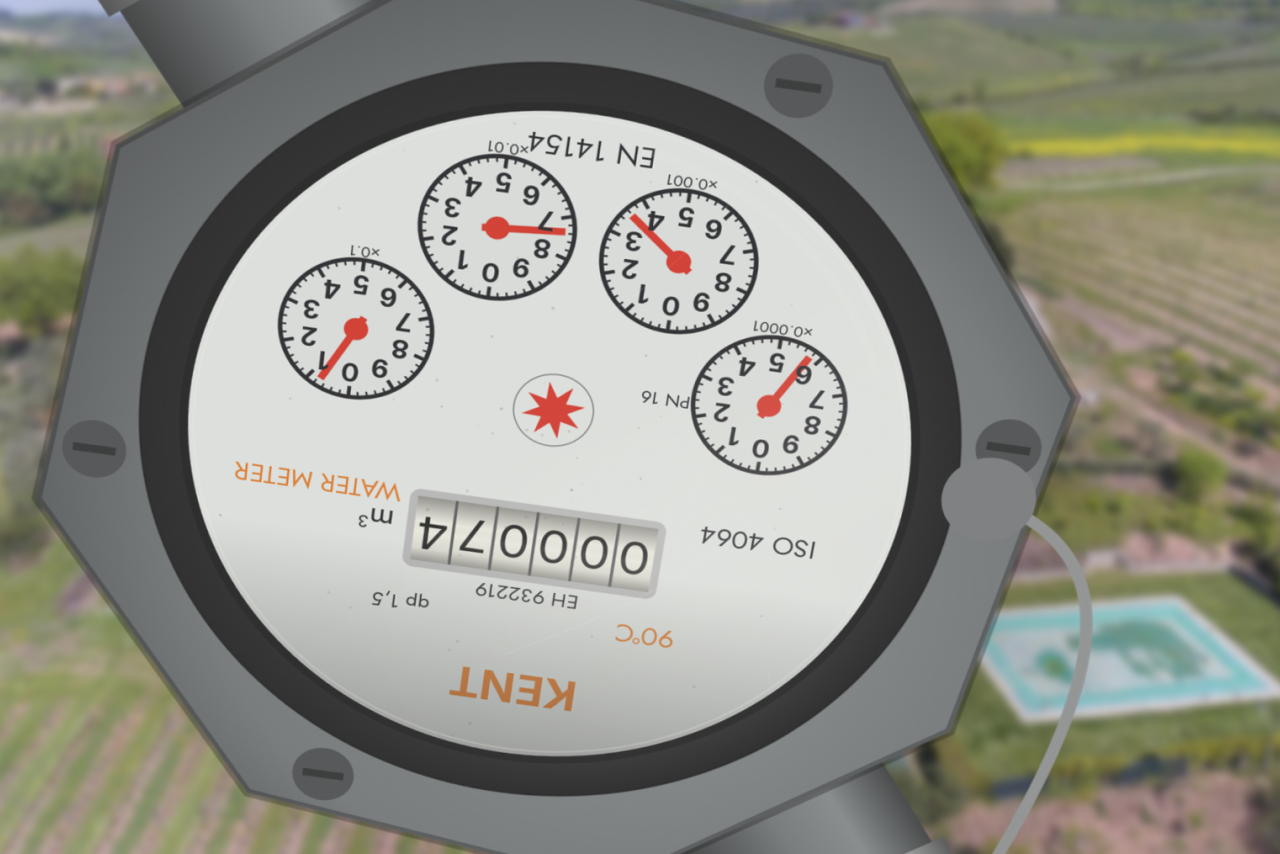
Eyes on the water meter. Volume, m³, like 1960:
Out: 74.0735
